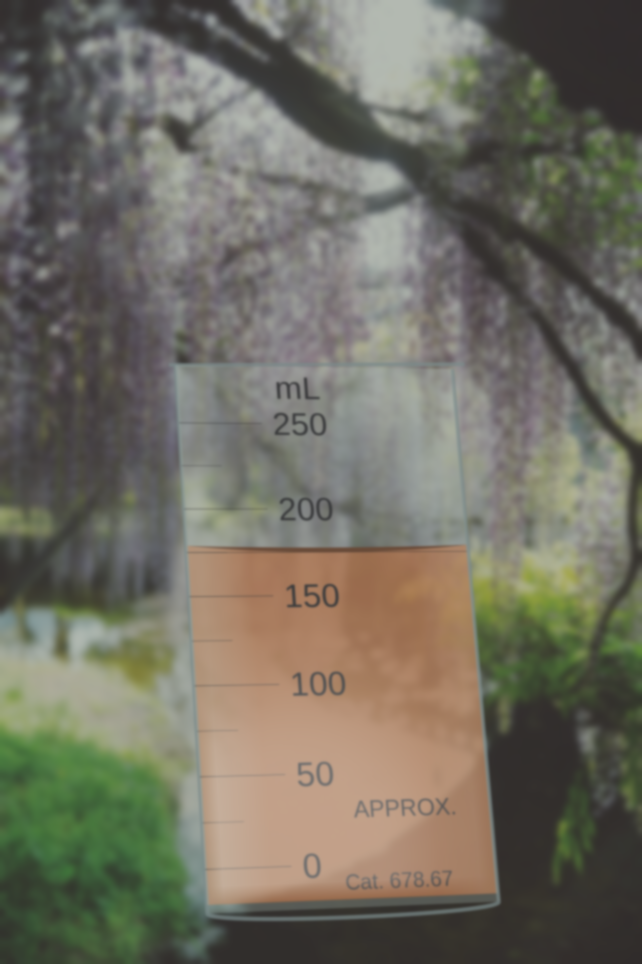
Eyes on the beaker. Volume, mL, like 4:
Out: 175
